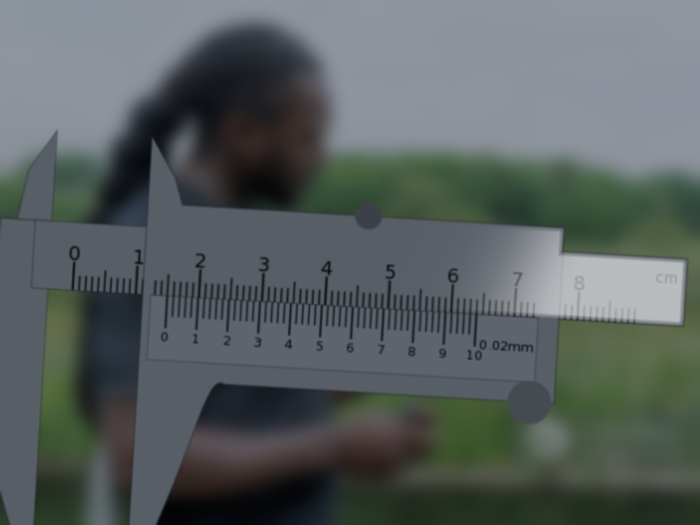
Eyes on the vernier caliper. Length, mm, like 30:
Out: 15.0
